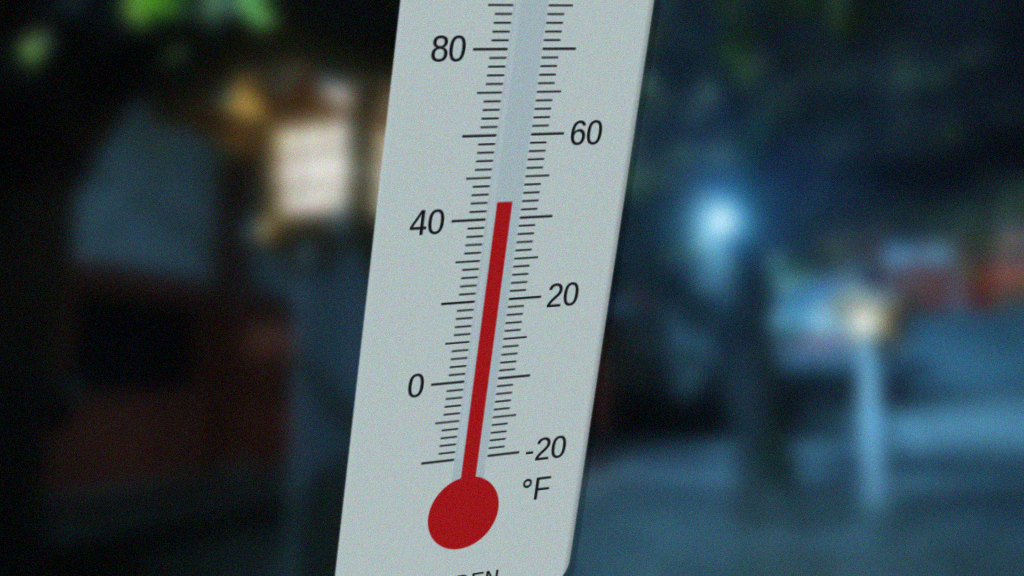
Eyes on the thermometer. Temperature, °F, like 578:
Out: 44
